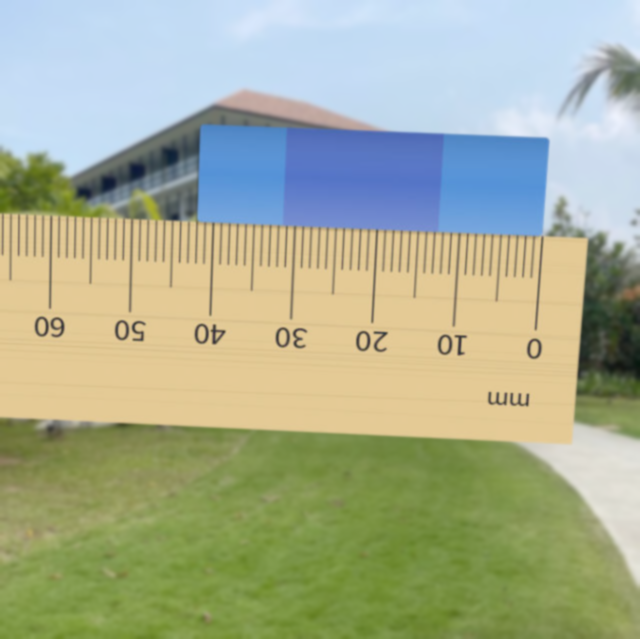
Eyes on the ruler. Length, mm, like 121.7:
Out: 42
